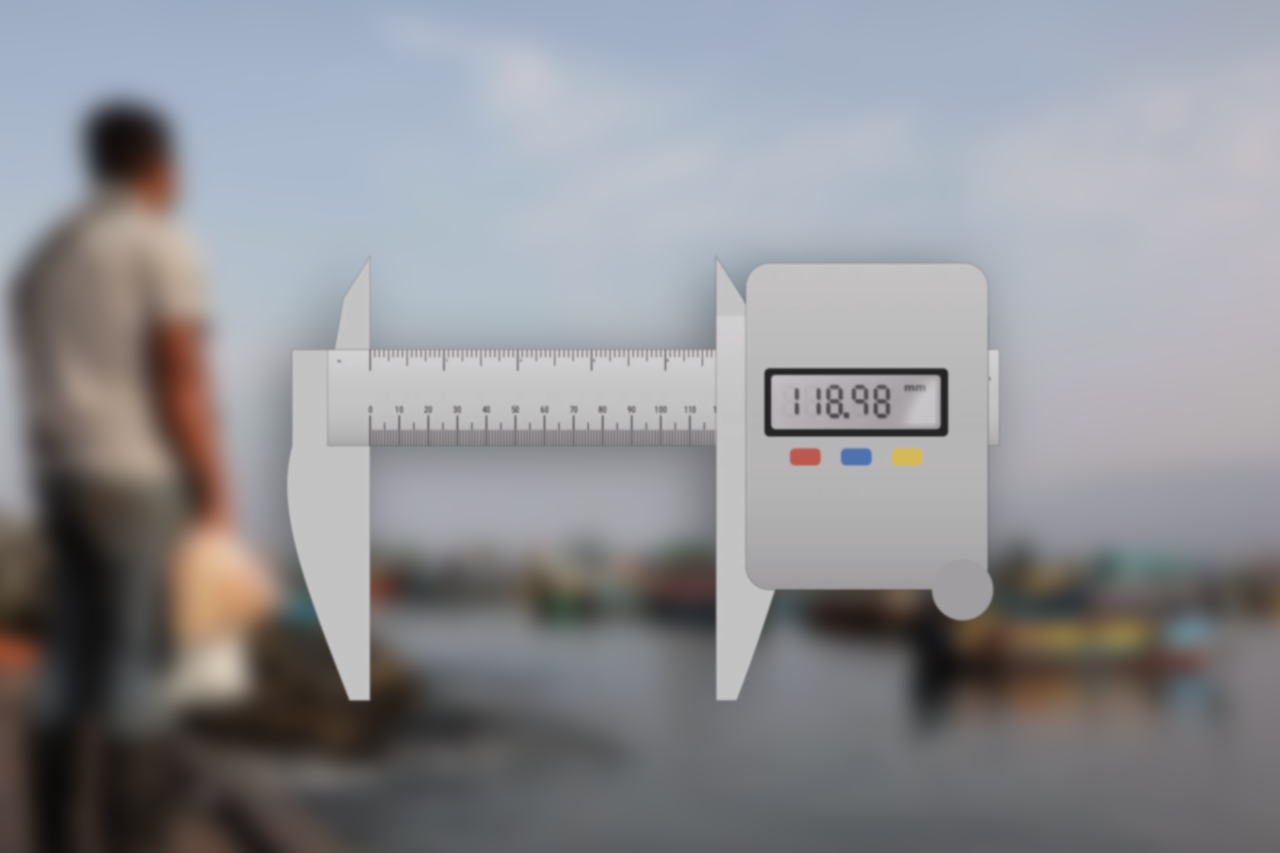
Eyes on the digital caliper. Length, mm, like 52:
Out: 118.98
